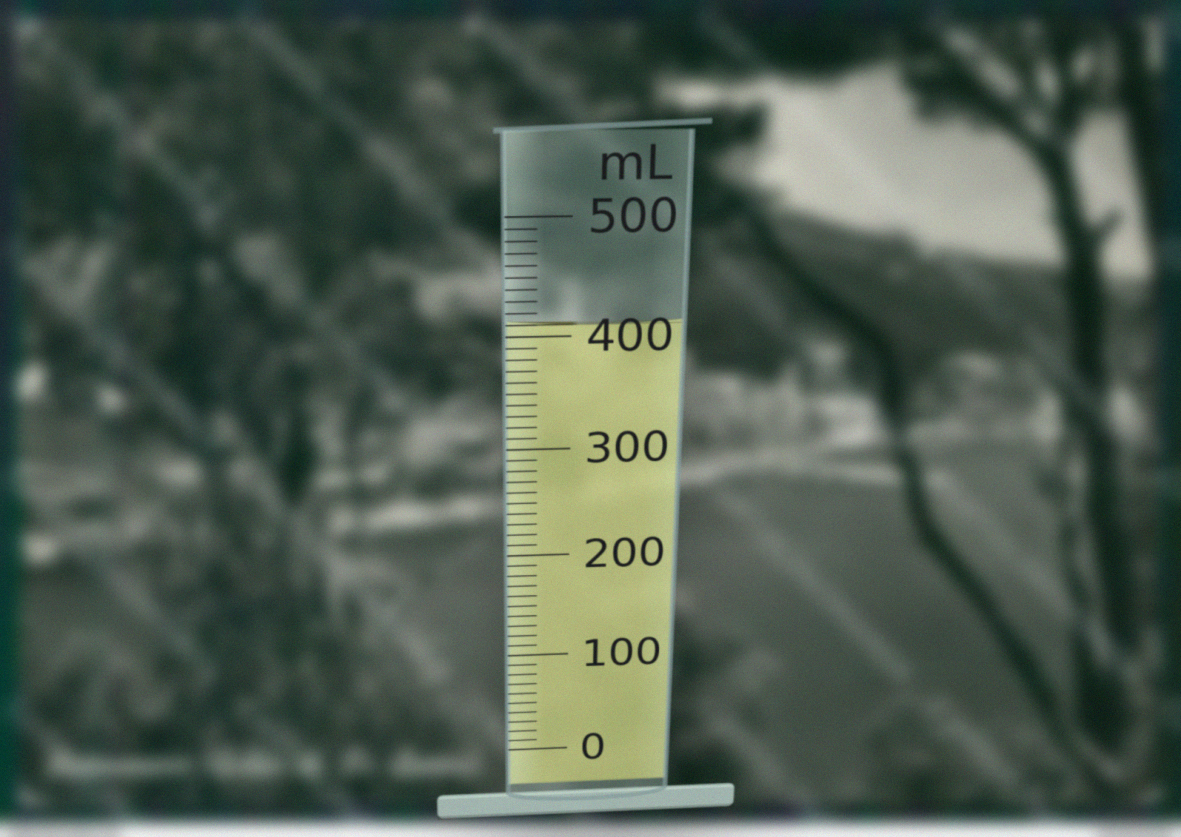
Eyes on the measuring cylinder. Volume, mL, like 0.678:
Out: 410
